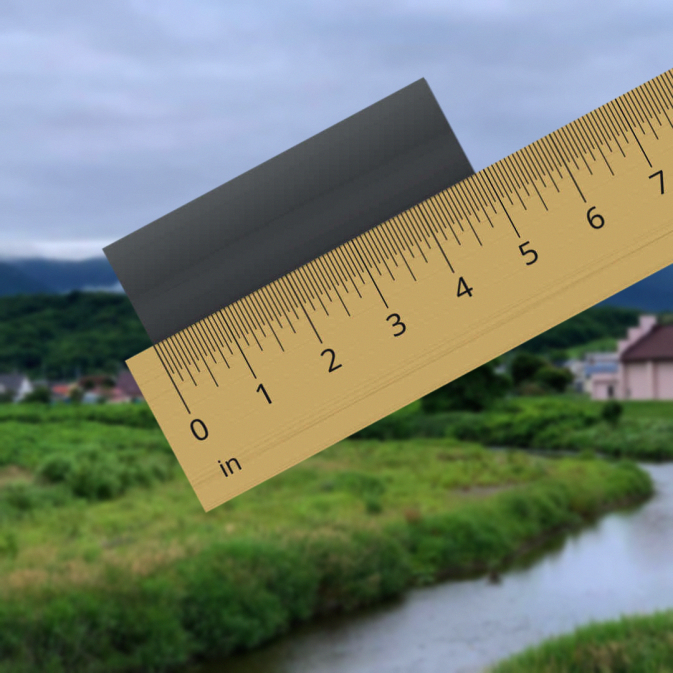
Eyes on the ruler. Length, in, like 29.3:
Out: 4.875
